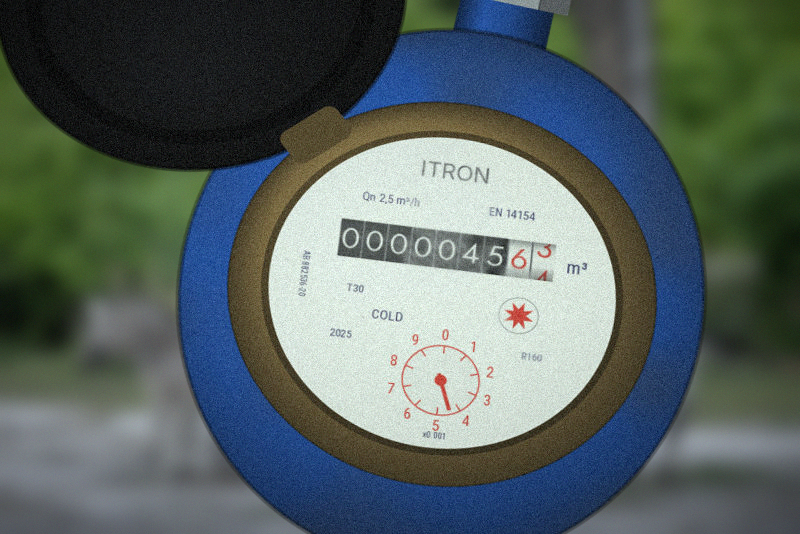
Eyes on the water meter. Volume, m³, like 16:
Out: 45.634
